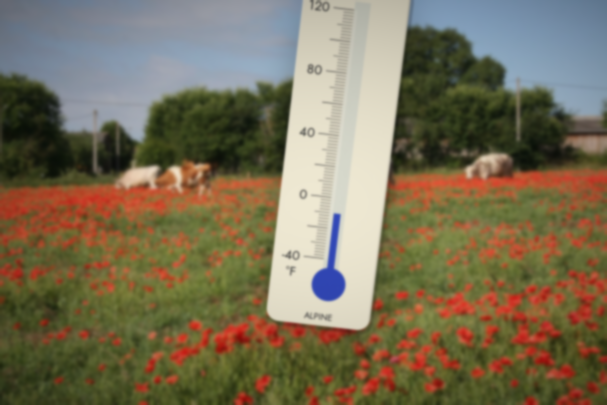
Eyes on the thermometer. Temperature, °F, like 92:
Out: -10
